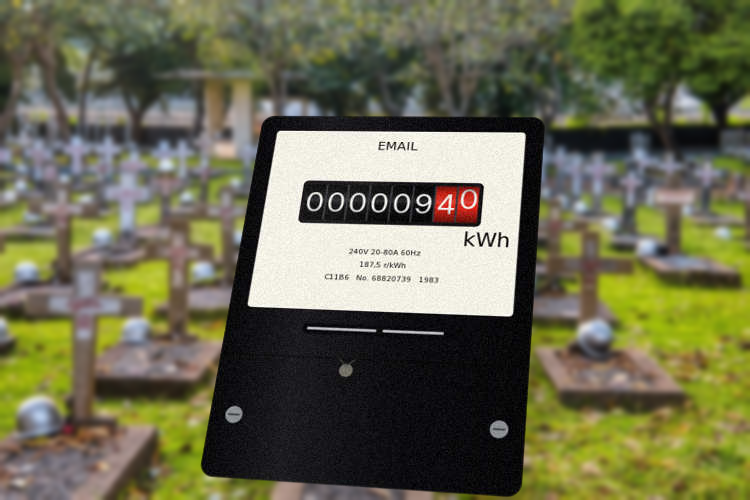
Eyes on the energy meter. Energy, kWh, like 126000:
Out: 9.40
